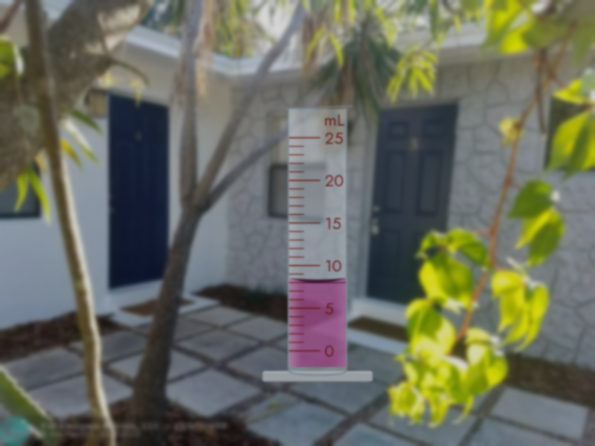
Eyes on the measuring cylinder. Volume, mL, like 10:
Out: 8
